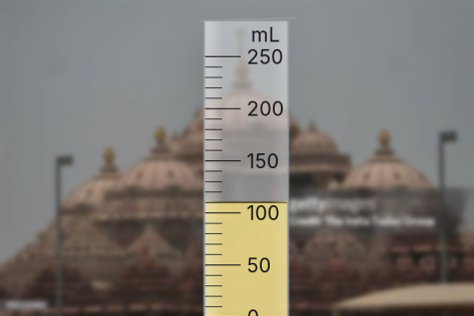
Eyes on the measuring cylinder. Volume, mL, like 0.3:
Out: 110
